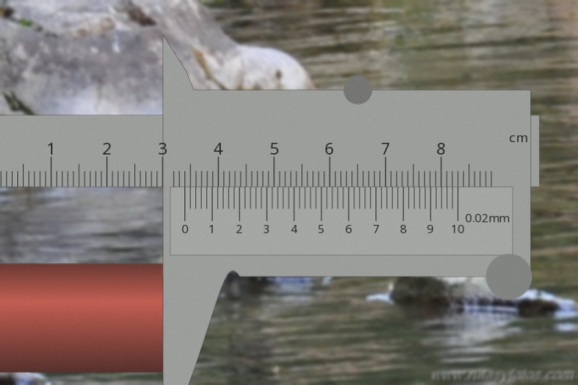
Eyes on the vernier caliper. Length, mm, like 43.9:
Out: 34.0
